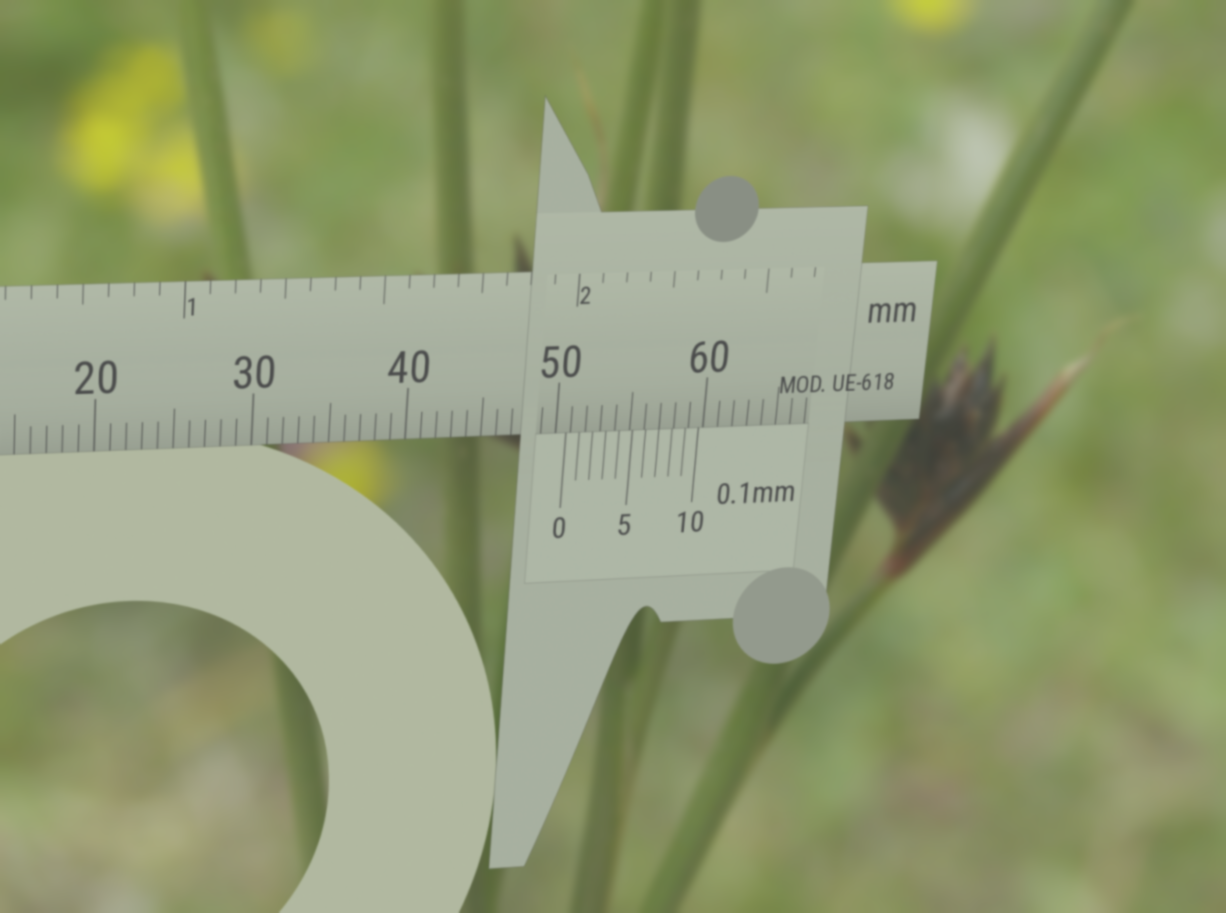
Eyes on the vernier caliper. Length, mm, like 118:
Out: 50.7
